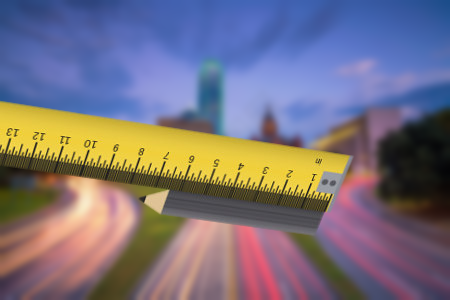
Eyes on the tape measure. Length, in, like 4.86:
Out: 7.5
